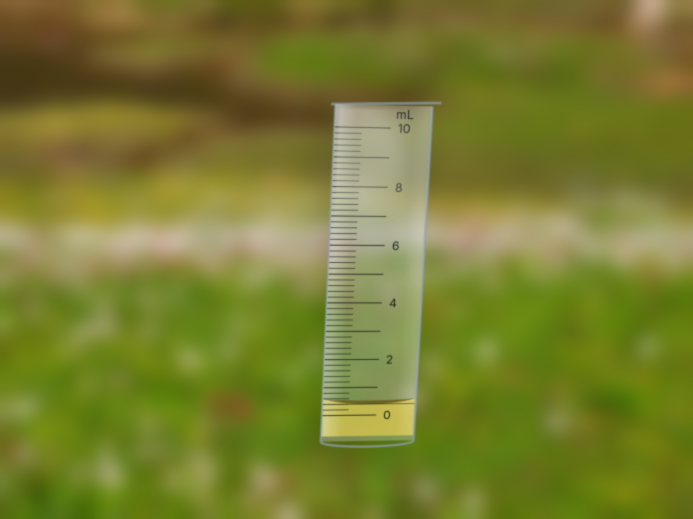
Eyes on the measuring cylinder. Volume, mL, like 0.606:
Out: 0.4
